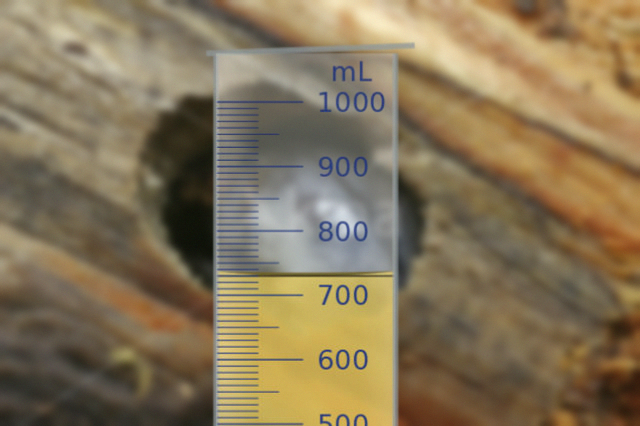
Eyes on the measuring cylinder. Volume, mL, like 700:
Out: 730
